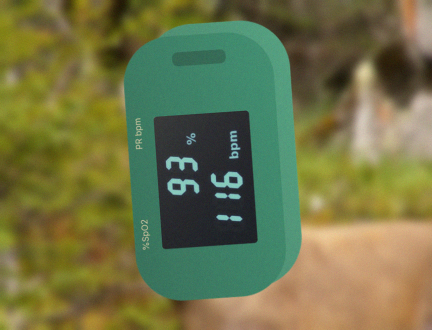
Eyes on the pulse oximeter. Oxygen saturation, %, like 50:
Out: 93
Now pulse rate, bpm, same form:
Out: 116
